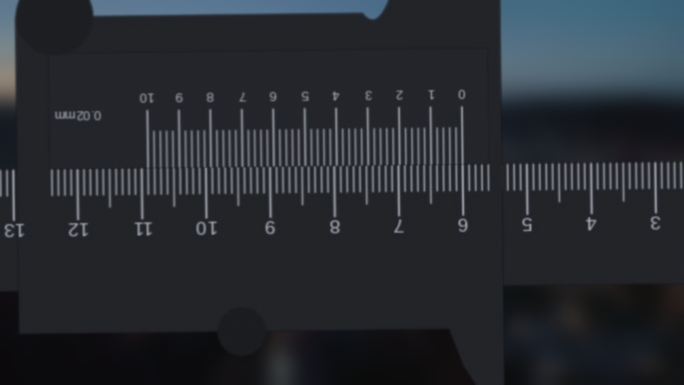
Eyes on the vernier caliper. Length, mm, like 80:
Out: 60.0
